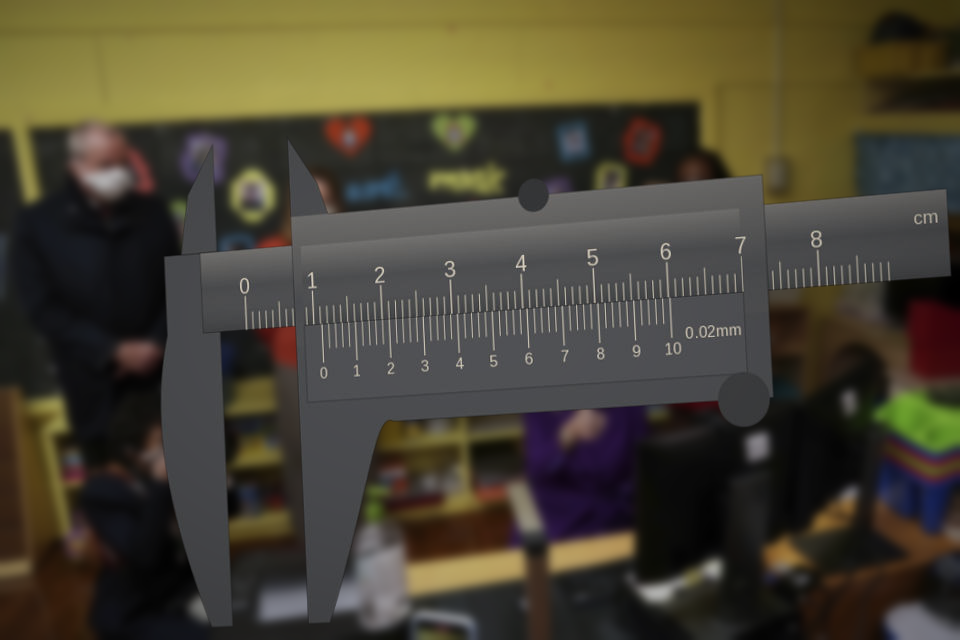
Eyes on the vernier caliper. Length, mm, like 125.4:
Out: 11.2
